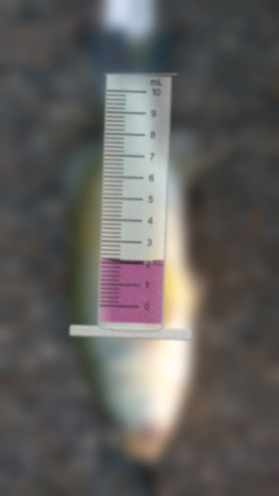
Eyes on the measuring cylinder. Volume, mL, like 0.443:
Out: 2
